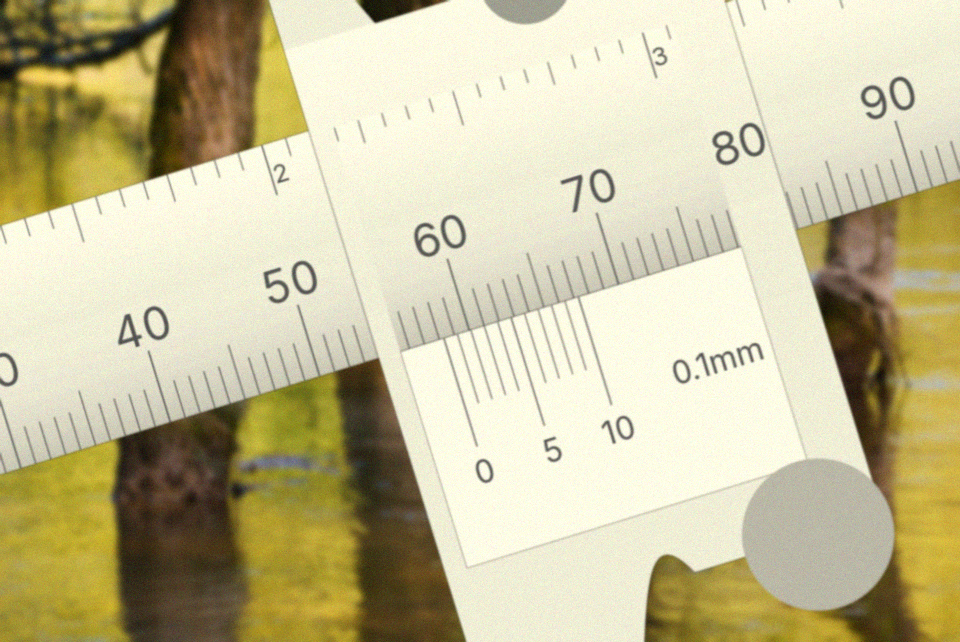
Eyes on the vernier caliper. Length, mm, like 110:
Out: 58.3
